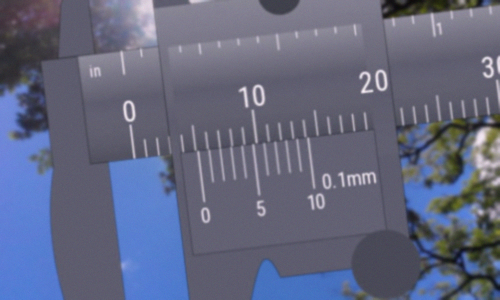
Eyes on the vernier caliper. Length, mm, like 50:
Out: 5.2
